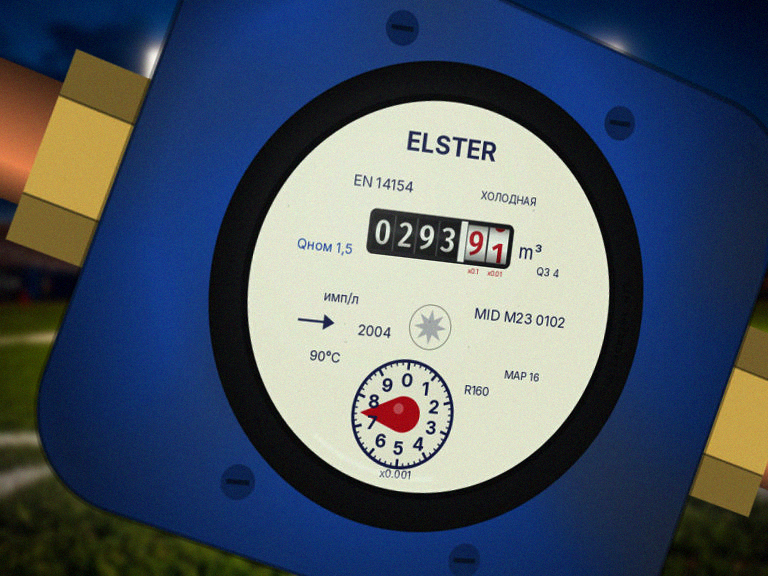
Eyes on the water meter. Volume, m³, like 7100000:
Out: 293.907
